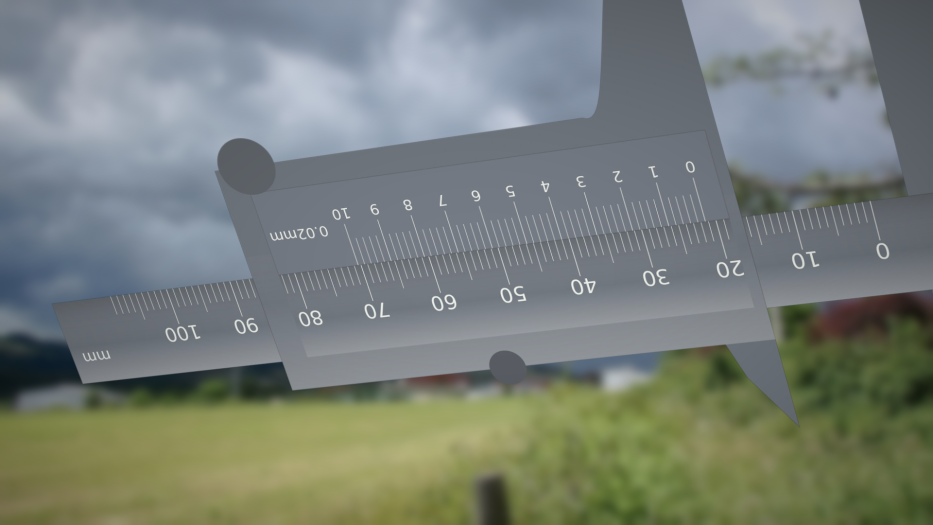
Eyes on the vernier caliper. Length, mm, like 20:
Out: 21.4
